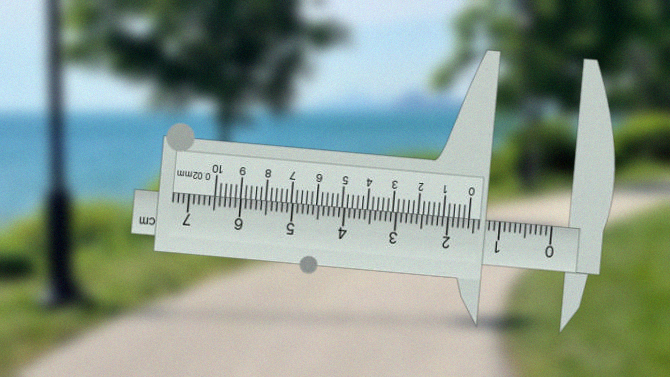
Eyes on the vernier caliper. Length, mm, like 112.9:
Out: 16.0
